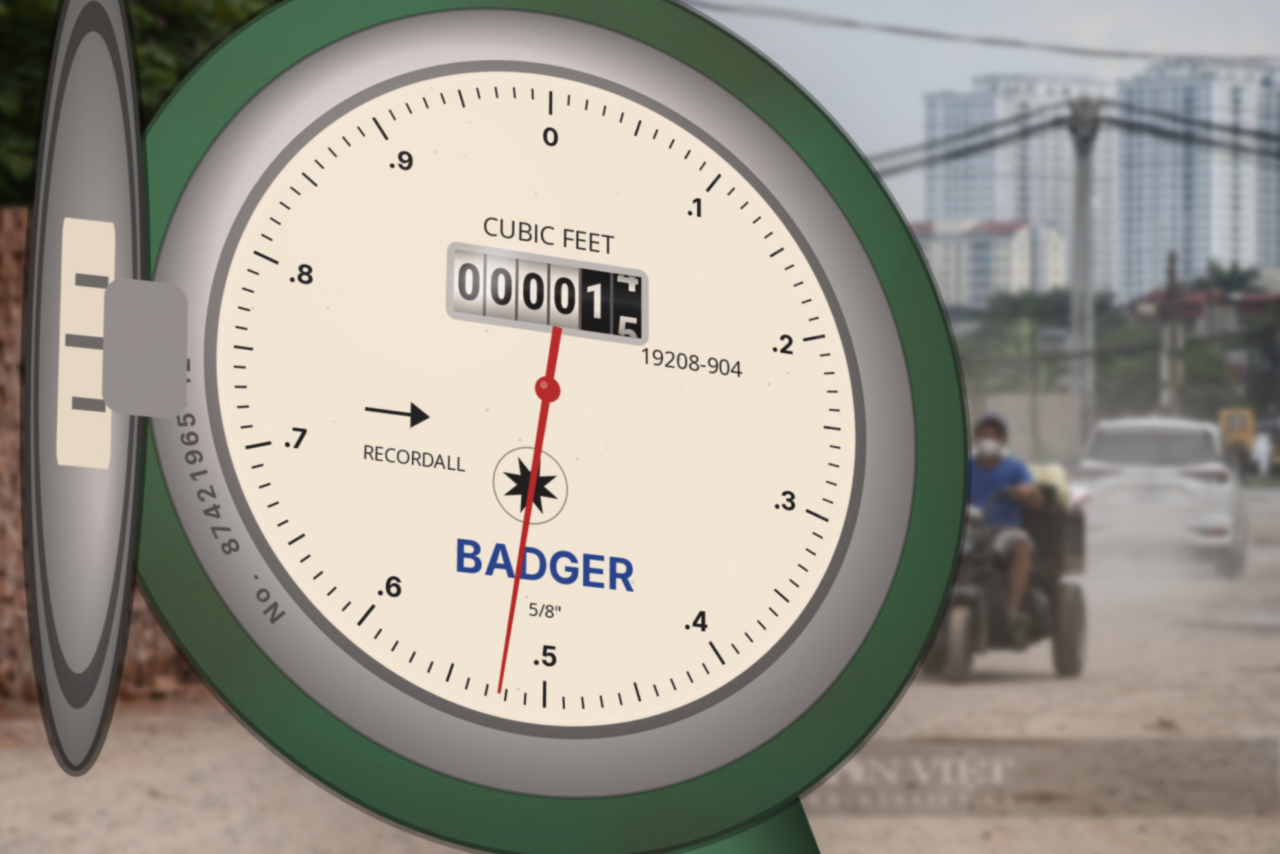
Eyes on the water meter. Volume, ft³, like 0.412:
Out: 14.52
